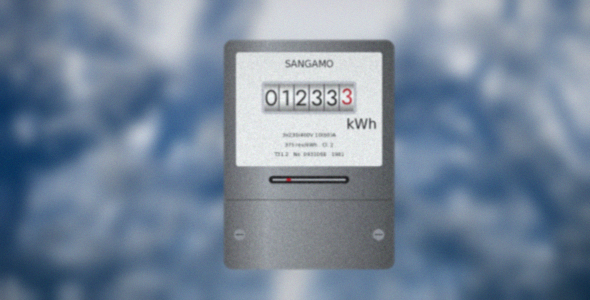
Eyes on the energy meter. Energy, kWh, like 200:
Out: 1233.3
